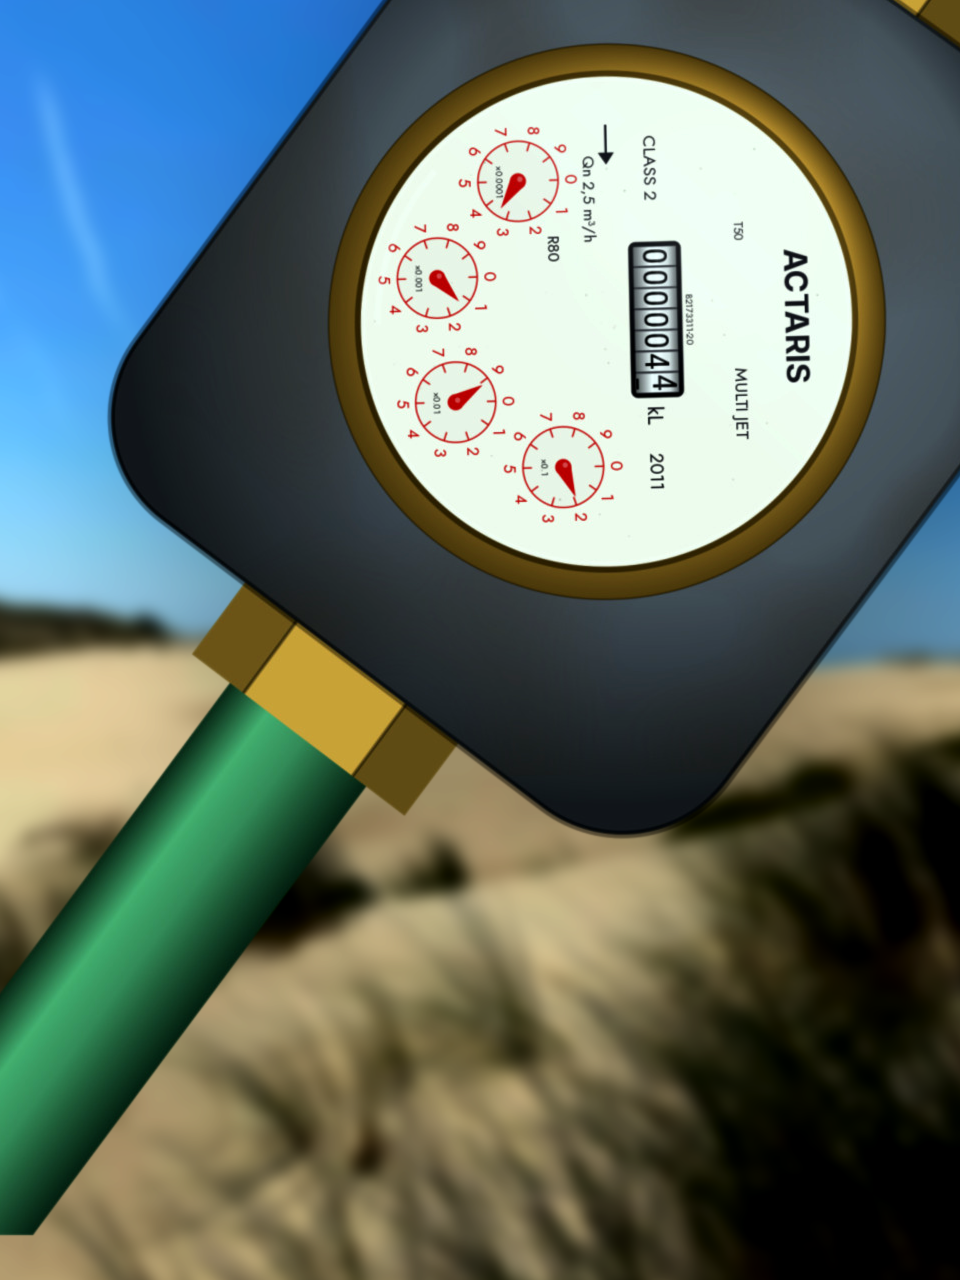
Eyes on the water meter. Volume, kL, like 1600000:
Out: 44.1913
